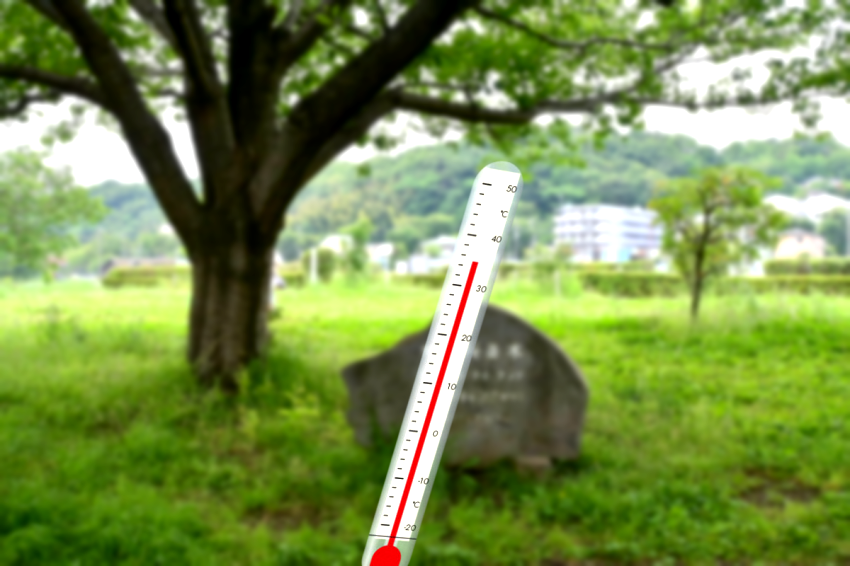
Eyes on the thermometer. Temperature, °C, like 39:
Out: 35
